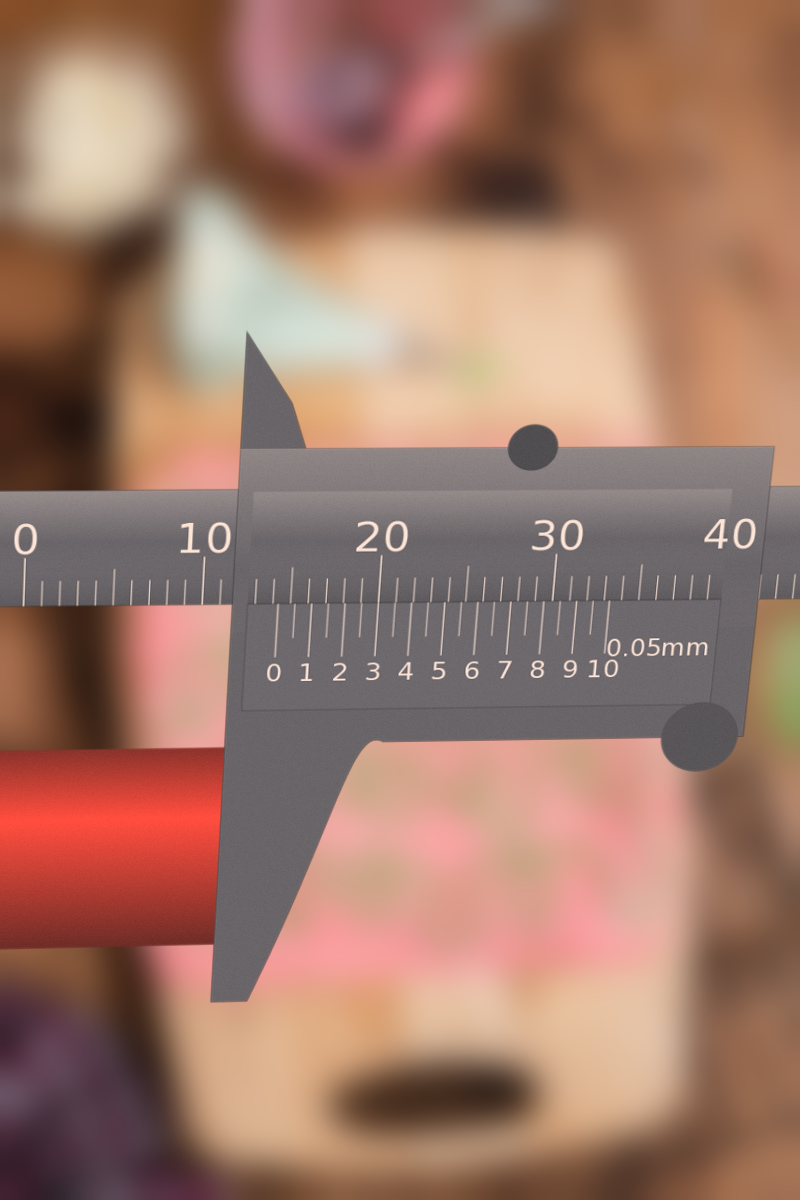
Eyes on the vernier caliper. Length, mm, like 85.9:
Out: 14.3
